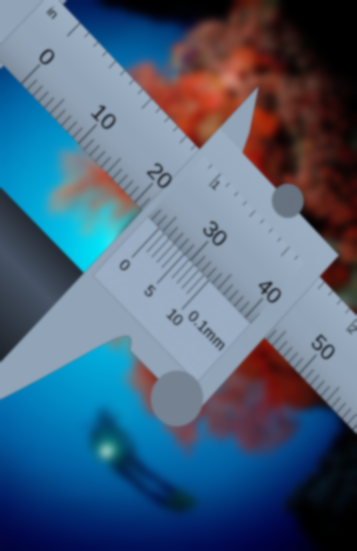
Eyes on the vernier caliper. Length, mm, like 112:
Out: 24.4
